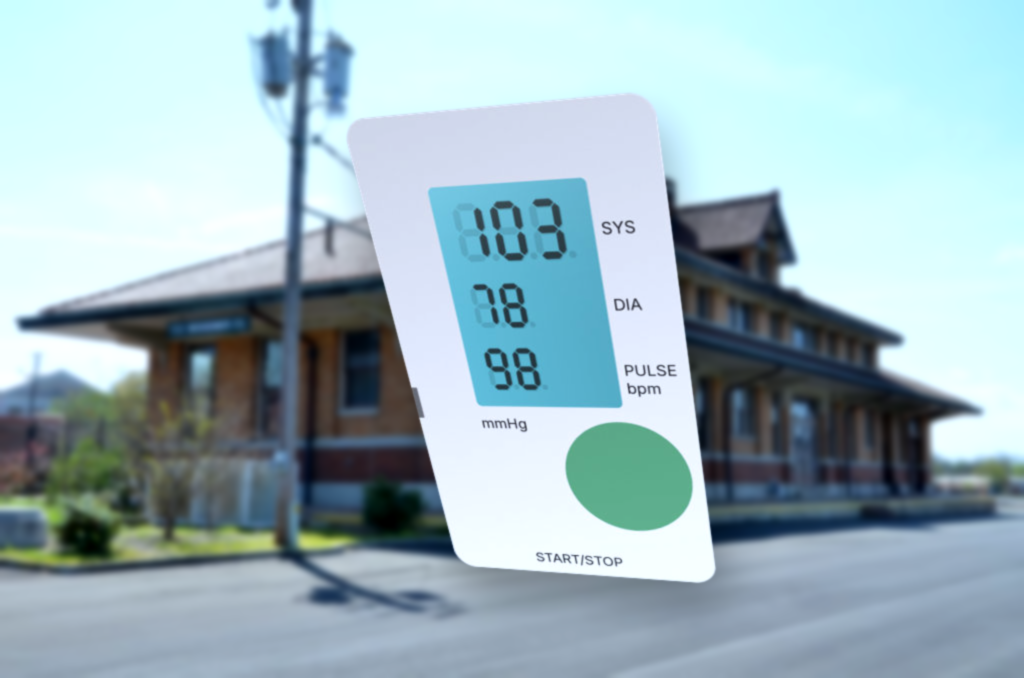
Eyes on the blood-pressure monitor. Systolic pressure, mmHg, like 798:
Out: 103
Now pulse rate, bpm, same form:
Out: 98
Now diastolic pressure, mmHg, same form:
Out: 78
